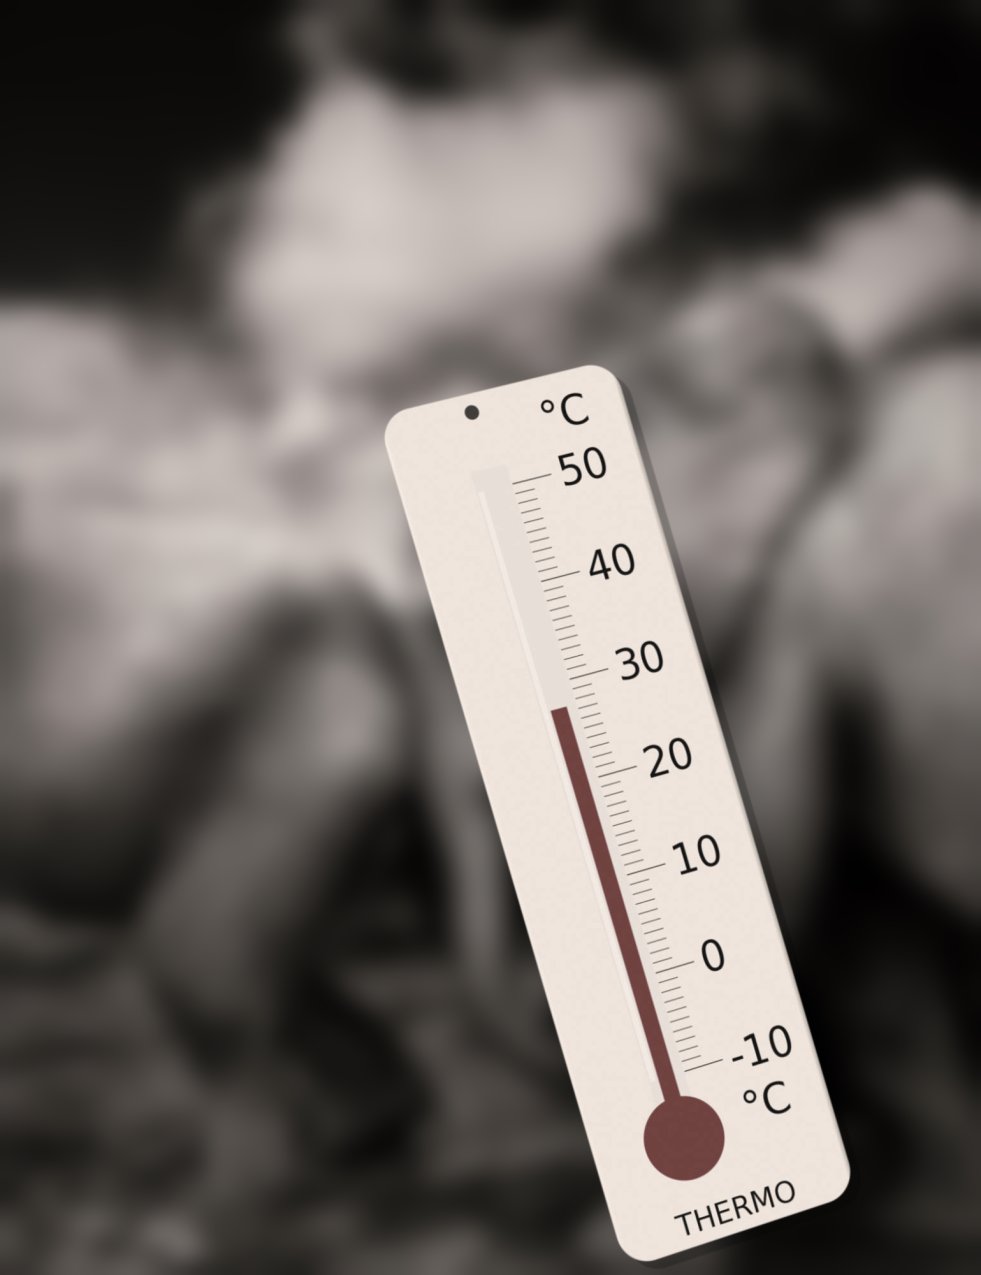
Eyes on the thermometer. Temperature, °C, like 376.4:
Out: 27.5
